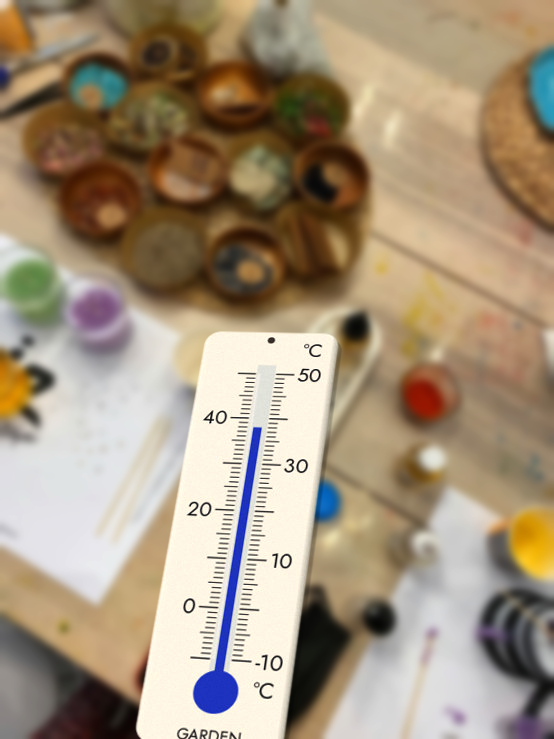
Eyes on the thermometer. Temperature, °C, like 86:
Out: 38
